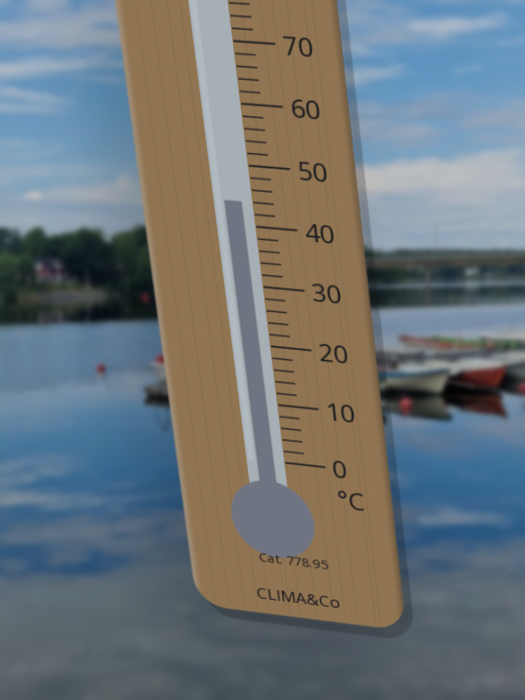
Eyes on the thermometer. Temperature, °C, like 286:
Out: 44
